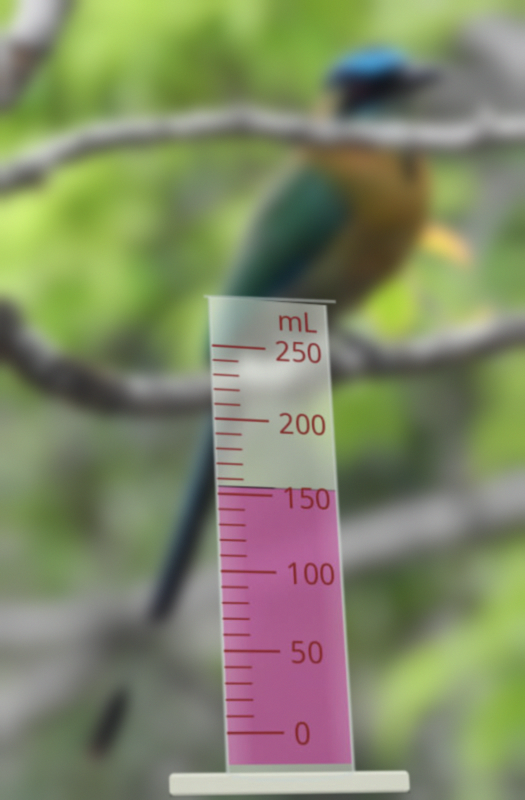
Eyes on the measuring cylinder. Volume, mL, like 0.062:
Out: 155
